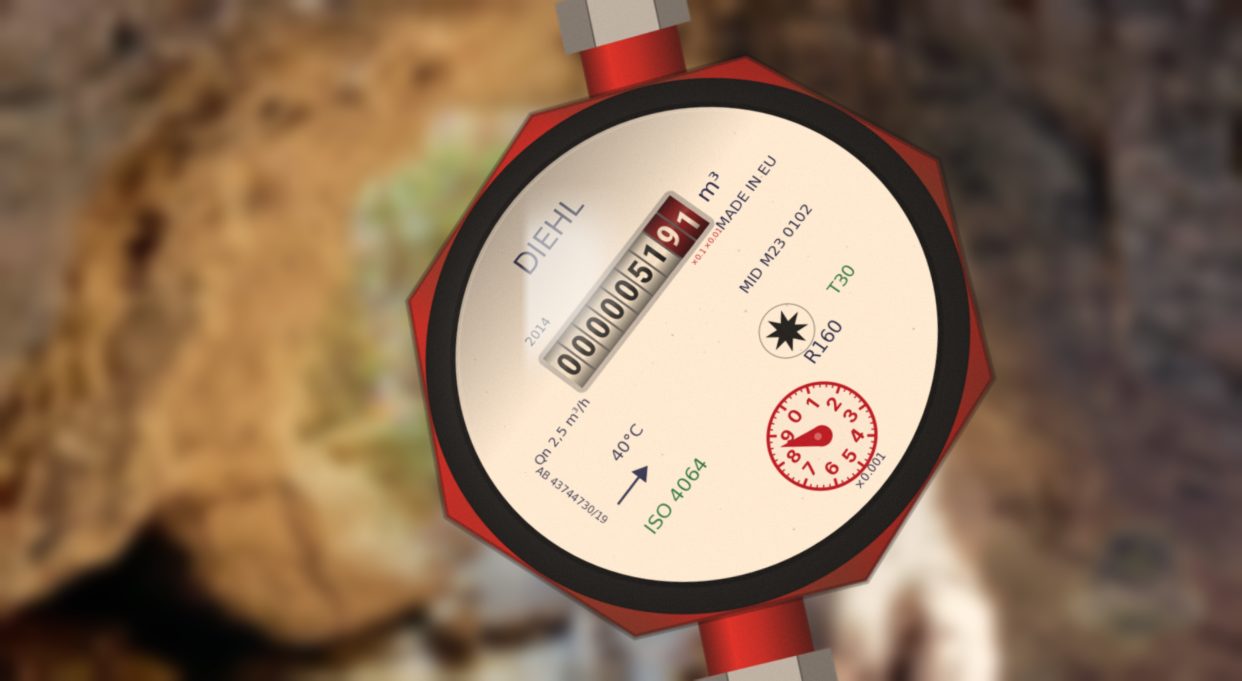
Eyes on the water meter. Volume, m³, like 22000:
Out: 51.908
